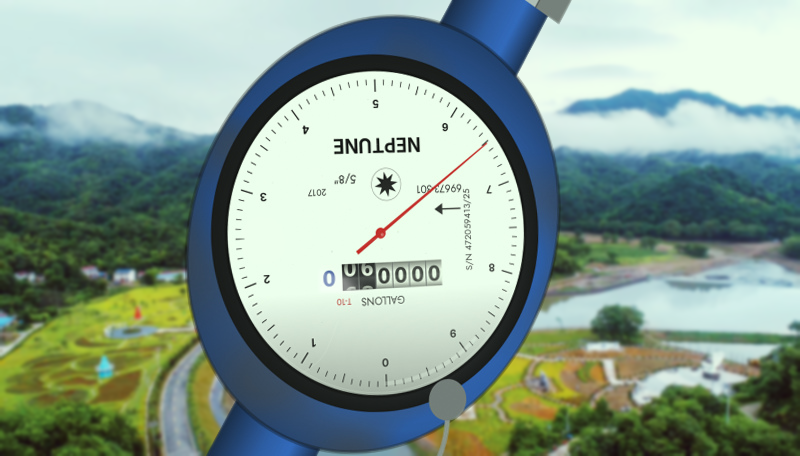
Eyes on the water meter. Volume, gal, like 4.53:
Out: 896.5
